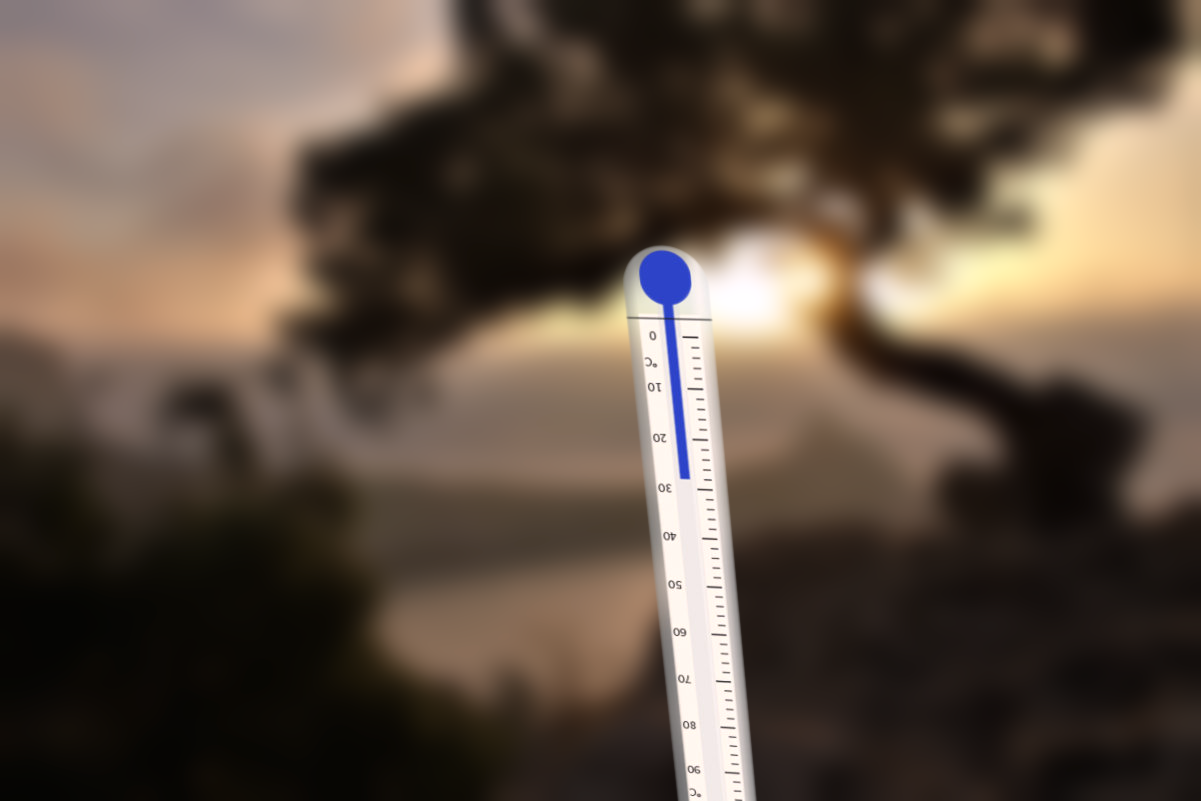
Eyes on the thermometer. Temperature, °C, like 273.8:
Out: 28
